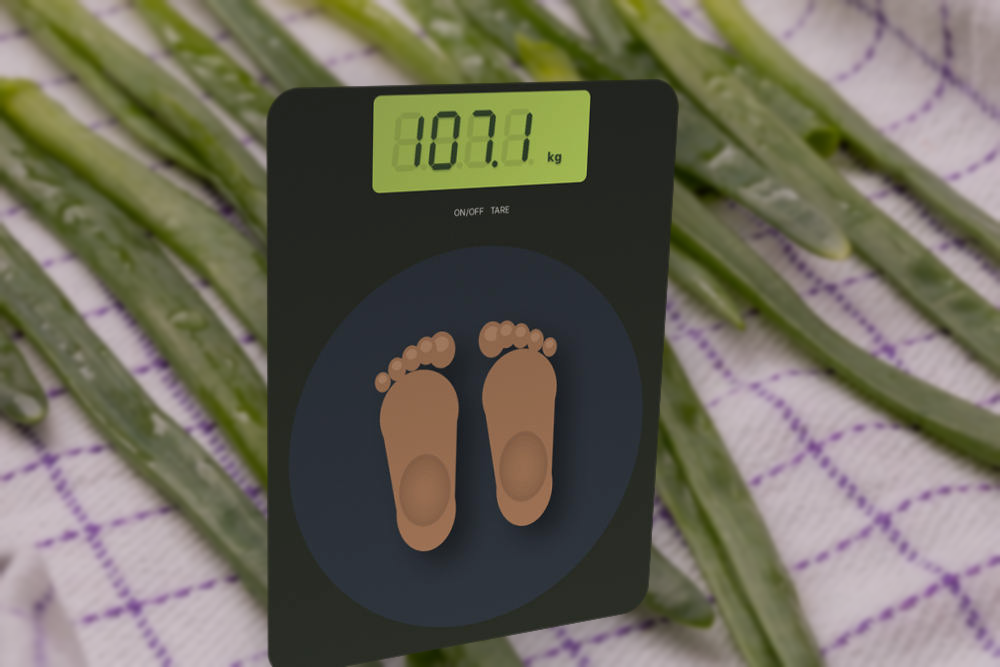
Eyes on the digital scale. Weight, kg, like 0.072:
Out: 107.1
